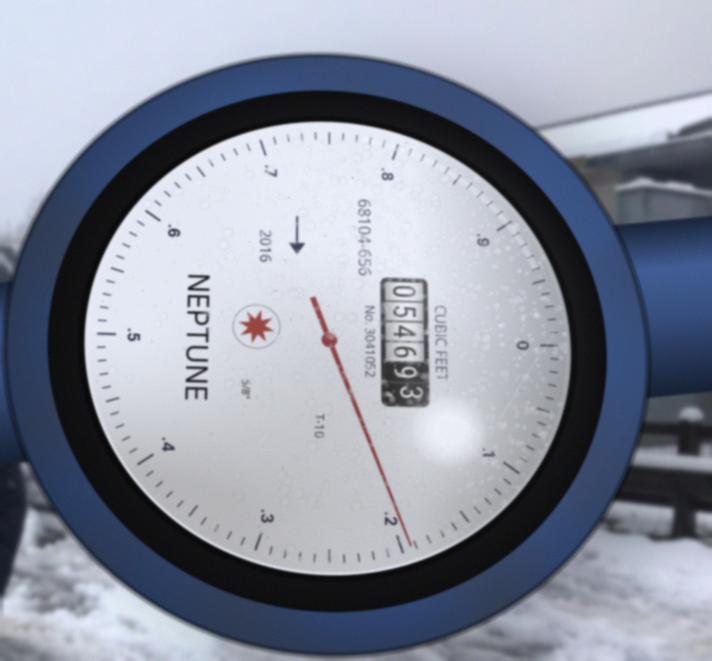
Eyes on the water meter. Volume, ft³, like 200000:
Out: 54693.19
